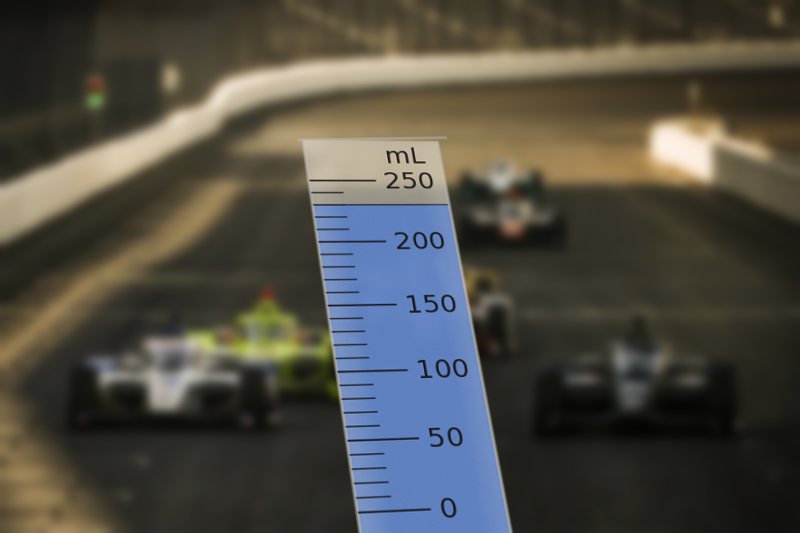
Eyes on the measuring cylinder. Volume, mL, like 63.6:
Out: 230
